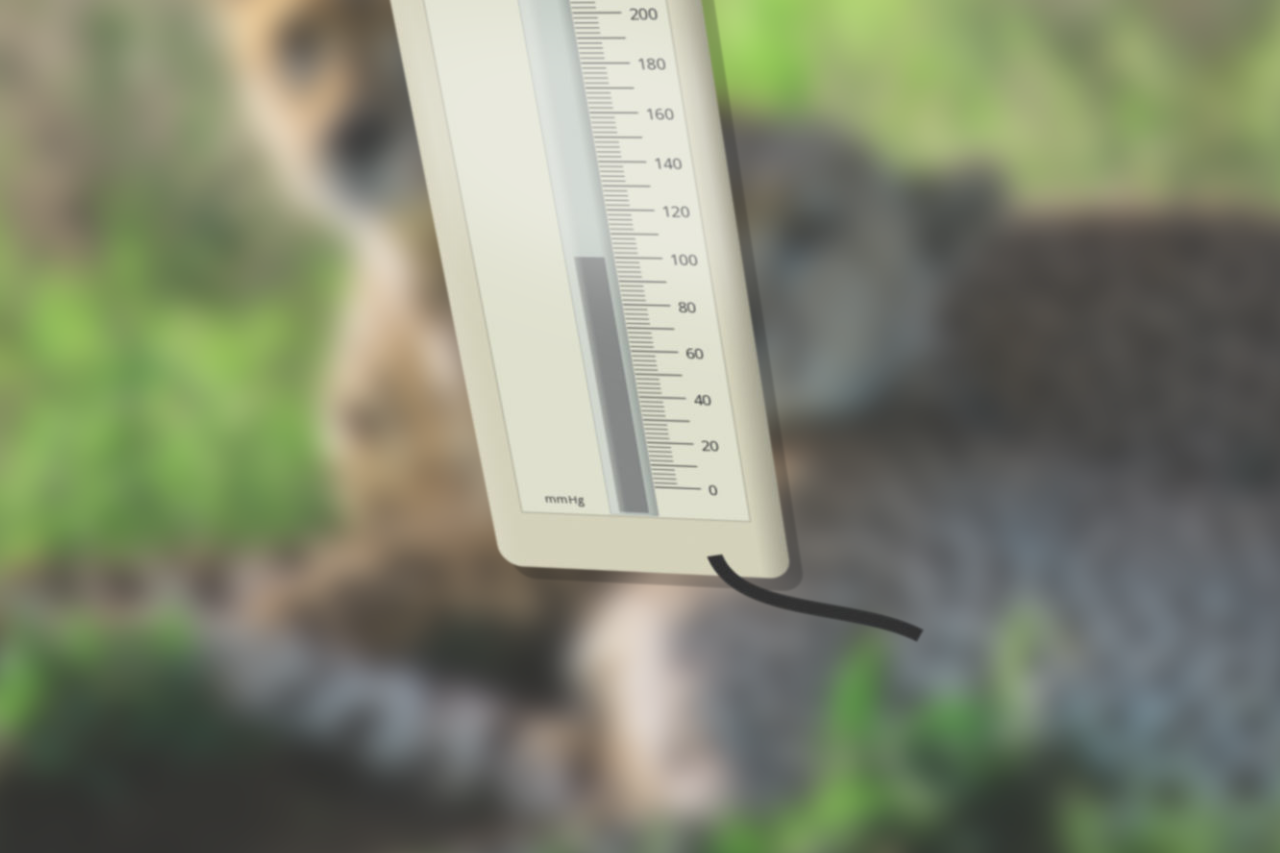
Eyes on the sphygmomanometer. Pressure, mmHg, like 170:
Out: 100
